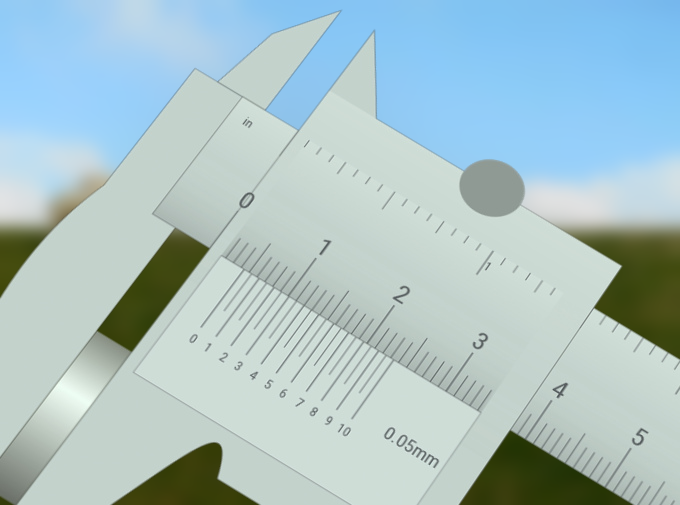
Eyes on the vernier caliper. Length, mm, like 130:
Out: 4.4
